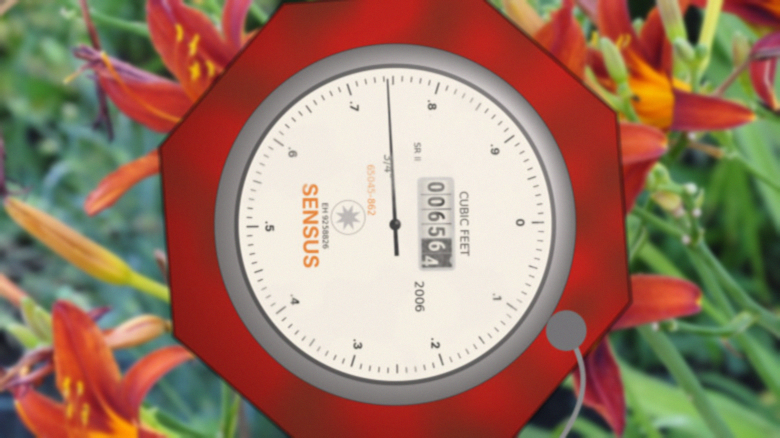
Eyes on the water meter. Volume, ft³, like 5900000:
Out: 6563.74
